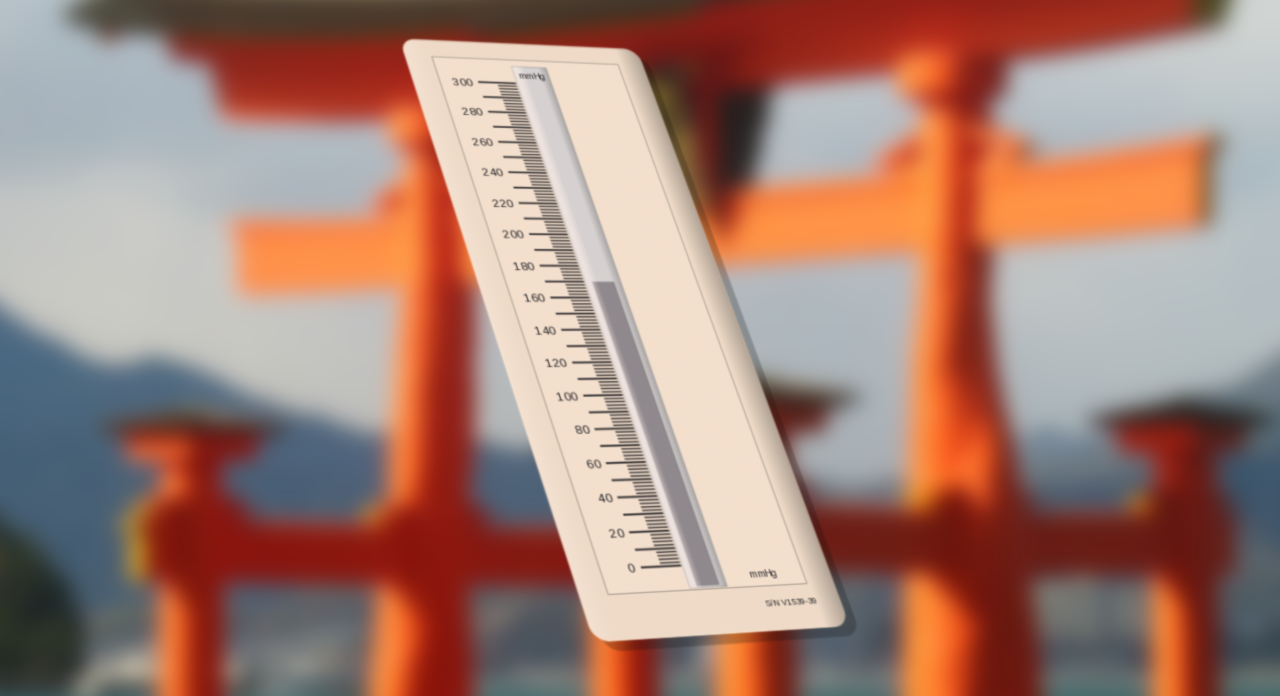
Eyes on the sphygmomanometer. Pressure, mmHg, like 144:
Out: 170
